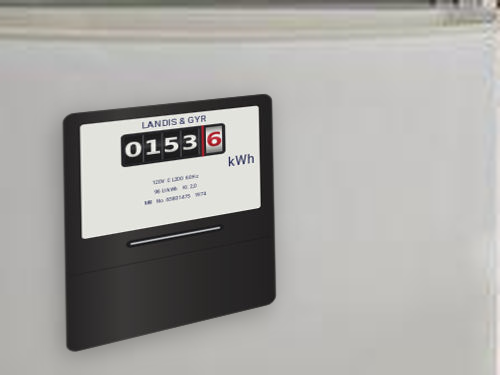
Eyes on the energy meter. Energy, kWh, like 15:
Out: 153.6
